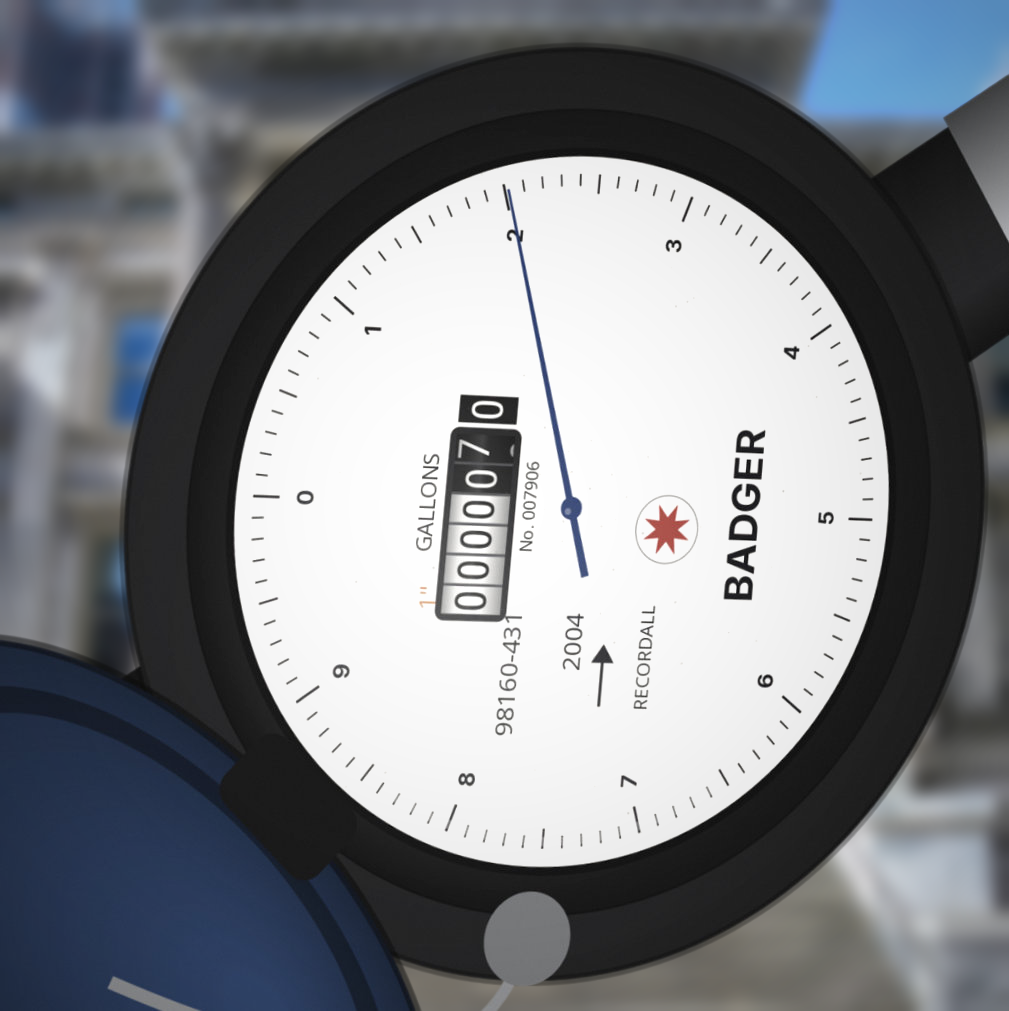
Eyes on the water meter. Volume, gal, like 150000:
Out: 72.0
